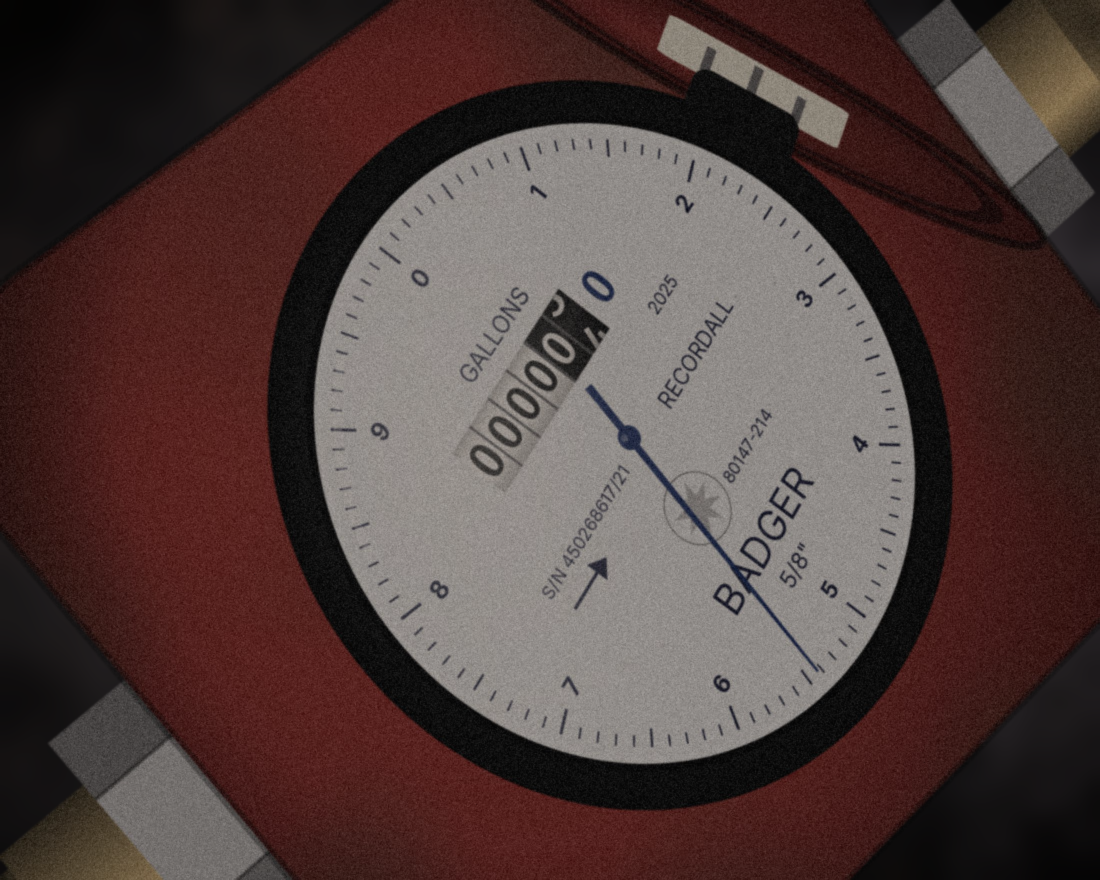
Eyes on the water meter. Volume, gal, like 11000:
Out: 35.4
